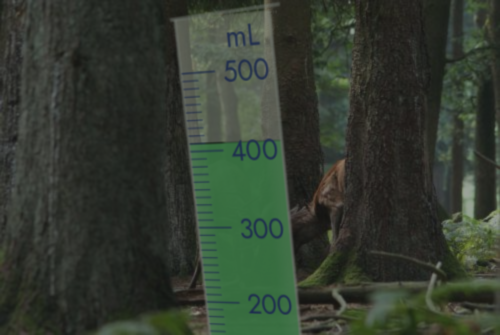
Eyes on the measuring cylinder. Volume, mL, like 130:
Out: 410
